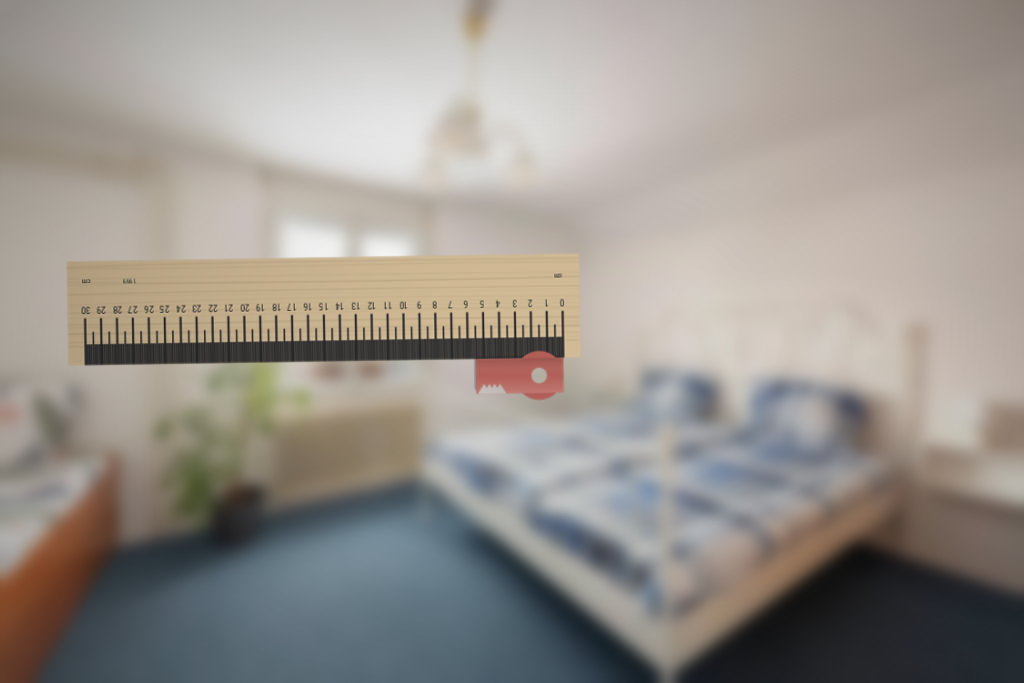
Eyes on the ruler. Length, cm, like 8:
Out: 5.5
